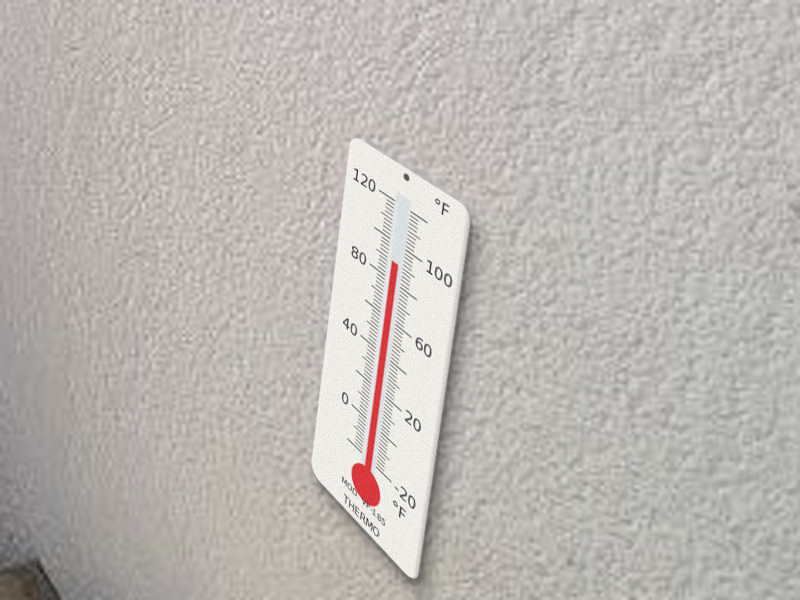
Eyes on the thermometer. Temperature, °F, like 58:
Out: 90
